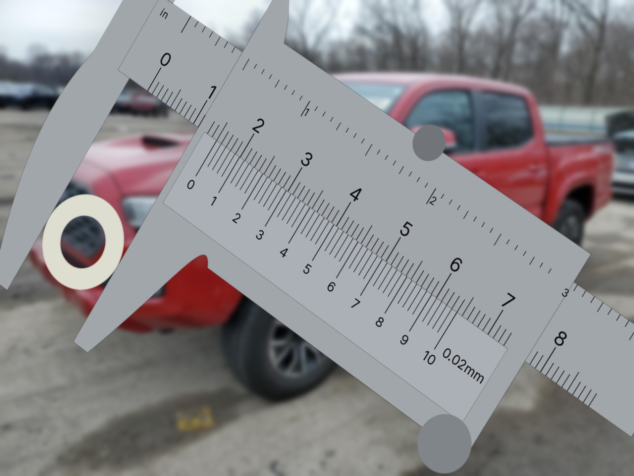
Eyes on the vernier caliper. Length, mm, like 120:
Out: 15.0
